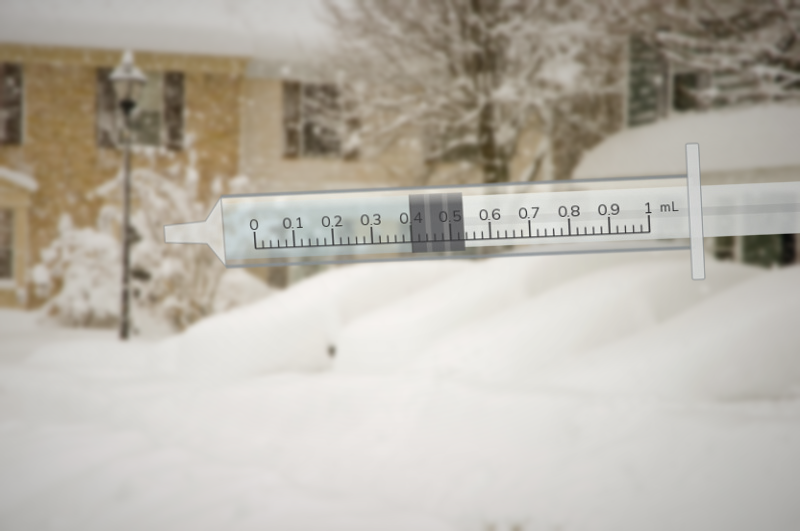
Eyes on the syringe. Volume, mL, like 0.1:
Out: 0.4
